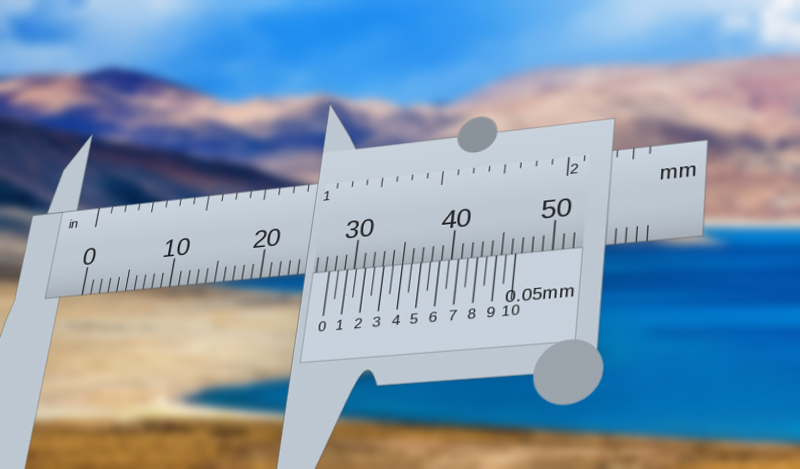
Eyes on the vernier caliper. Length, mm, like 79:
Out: 27.4
